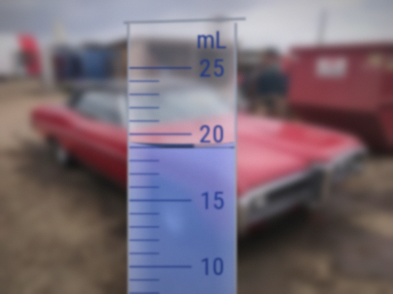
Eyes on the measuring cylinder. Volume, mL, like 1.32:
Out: 19
